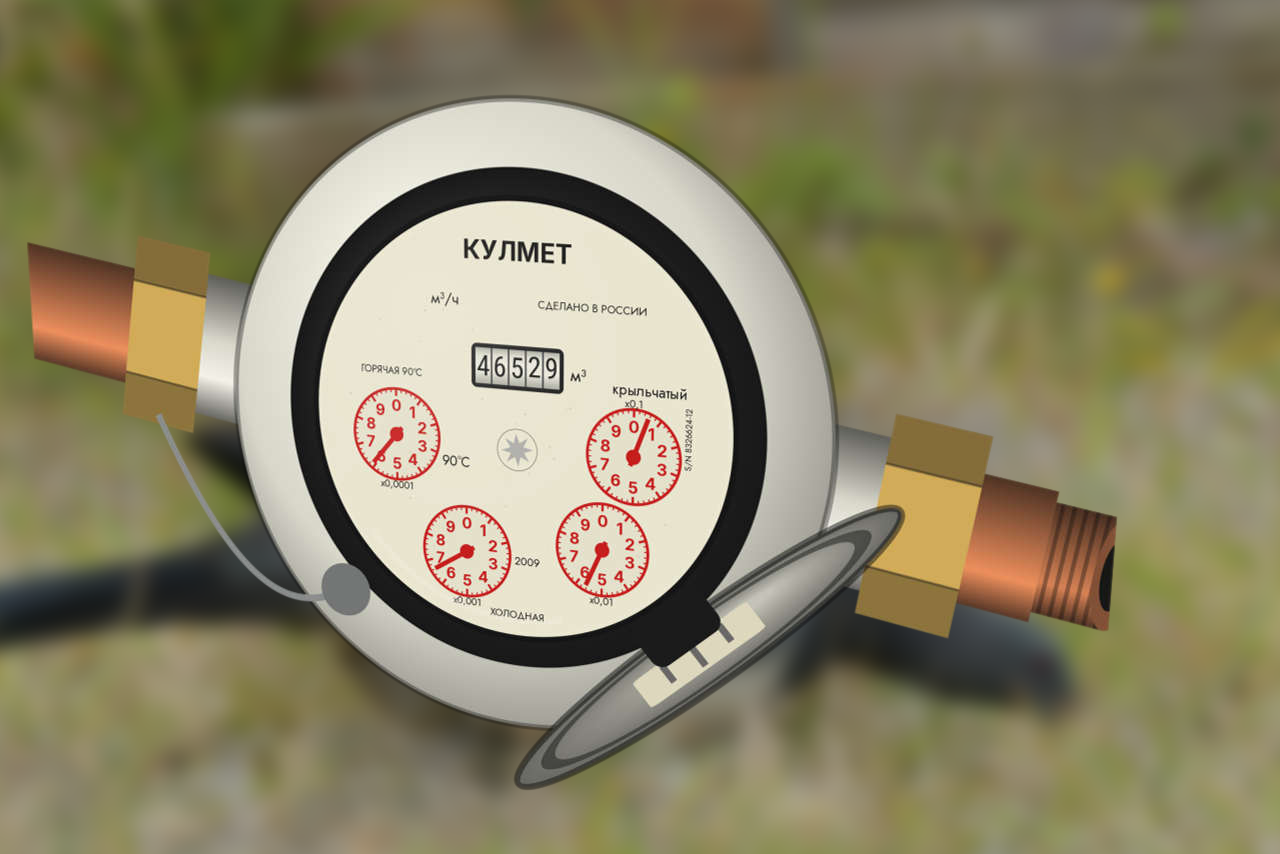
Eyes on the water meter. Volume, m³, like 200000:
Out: 46529.0566
